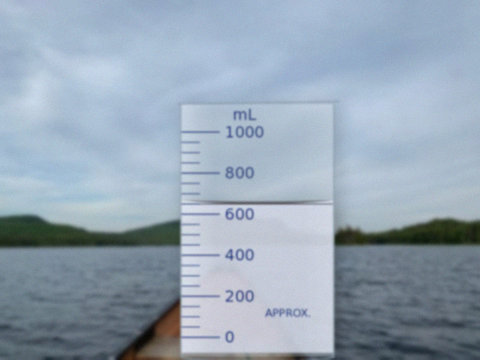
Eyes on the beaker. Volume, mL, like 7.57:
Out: 650
